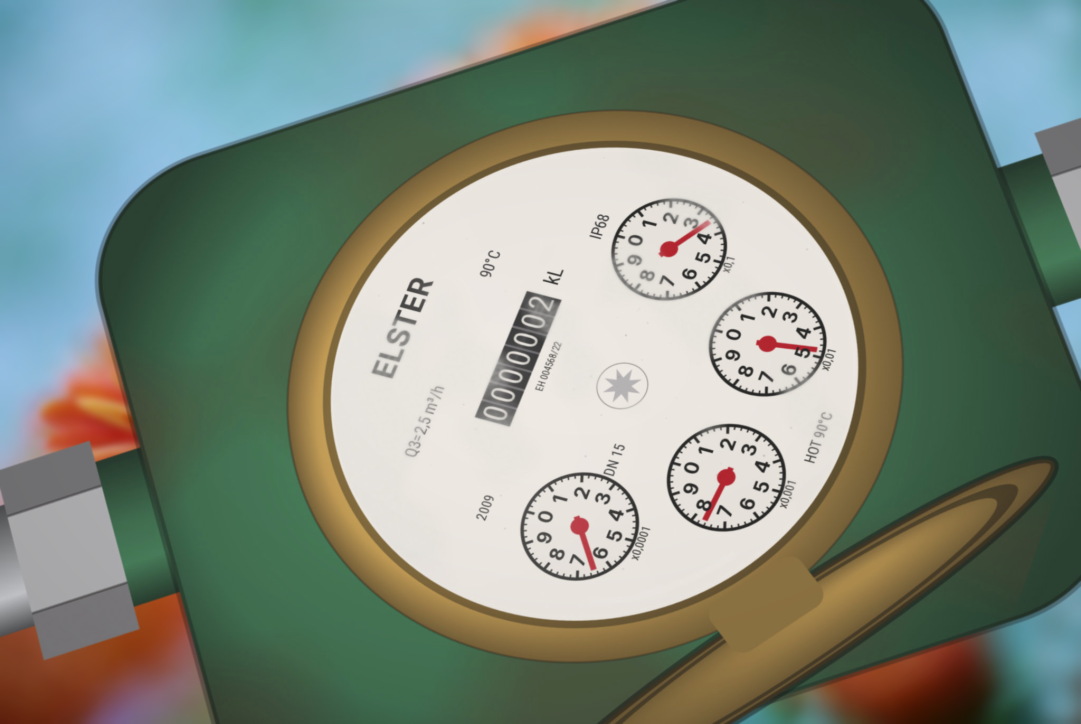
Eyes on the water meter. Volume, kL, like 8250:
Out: 2.3476
